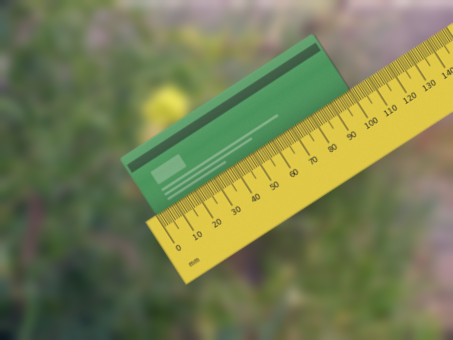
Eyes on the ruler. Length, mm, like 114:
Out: 100
